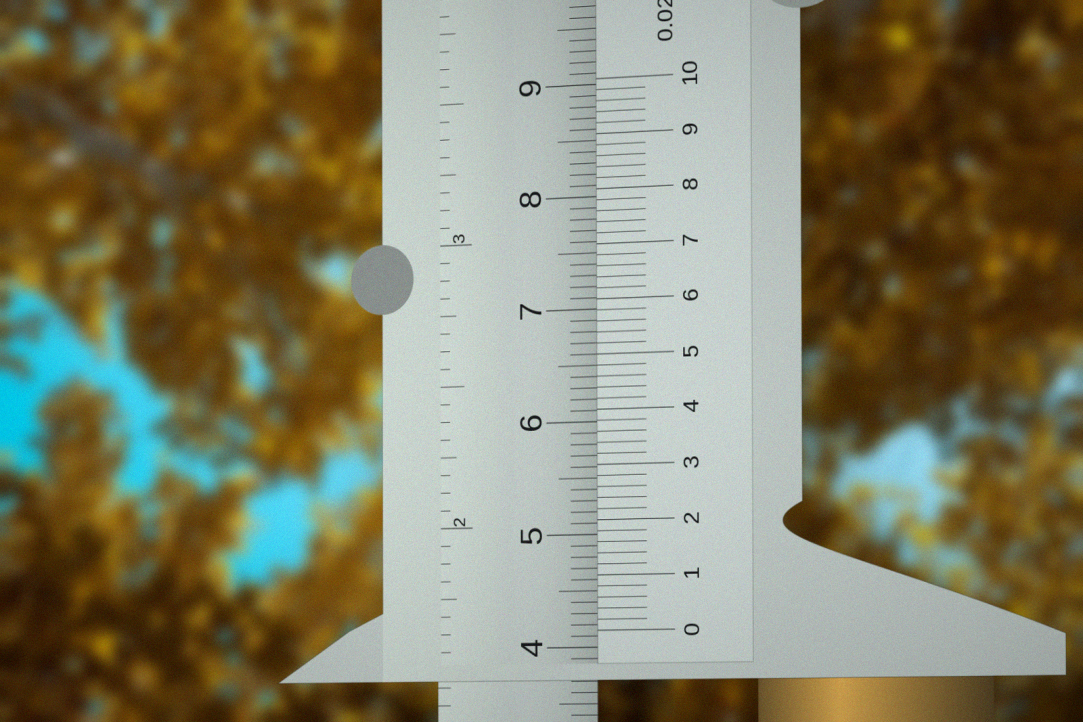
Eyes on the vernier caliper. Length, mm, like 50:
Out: 41.5
